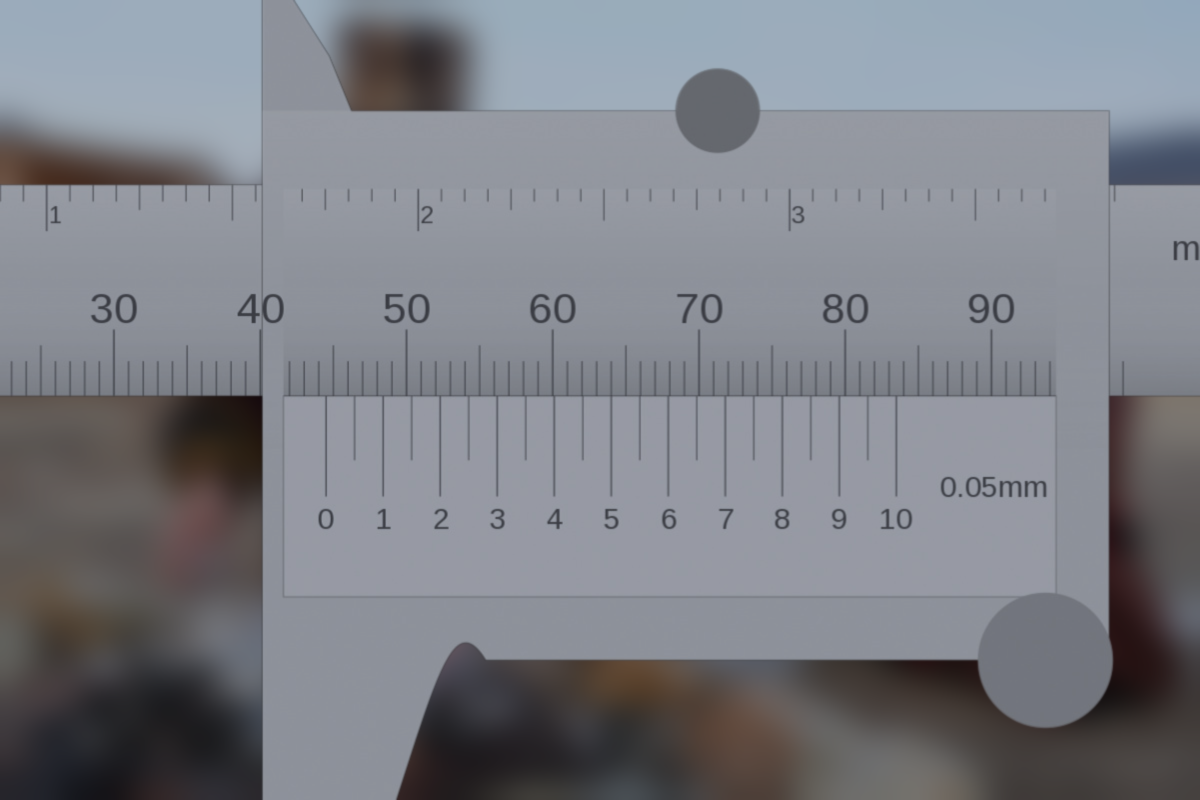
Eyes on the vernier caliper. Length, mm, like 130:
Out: 44.5
